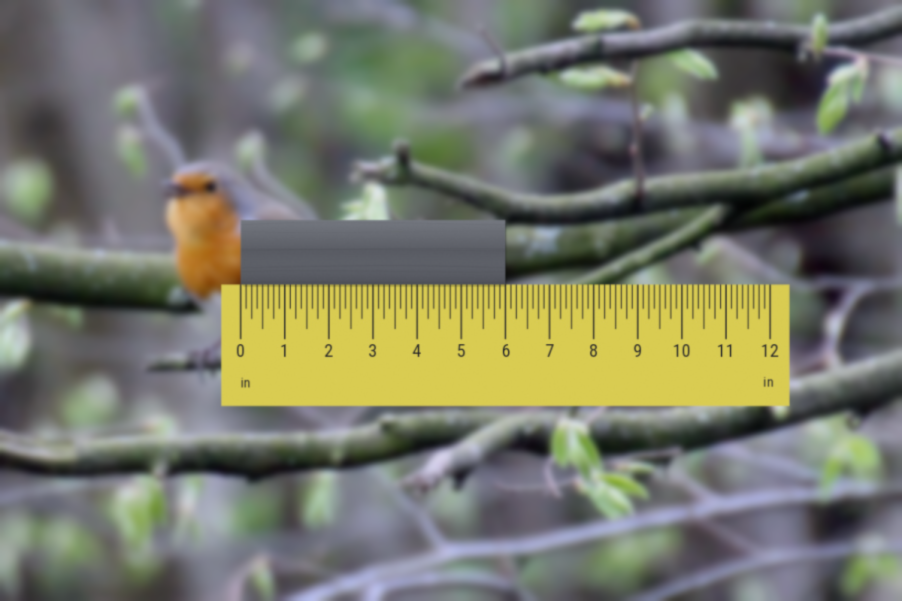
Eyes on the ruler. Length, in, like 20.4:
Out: 6
